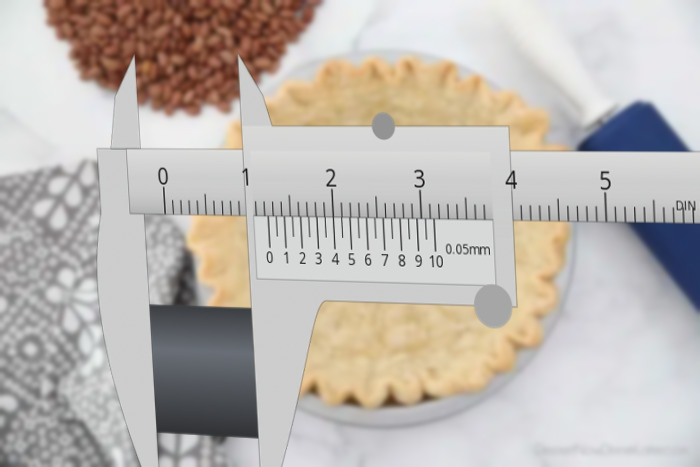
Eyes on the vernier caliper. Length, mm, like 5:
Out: 12.4
